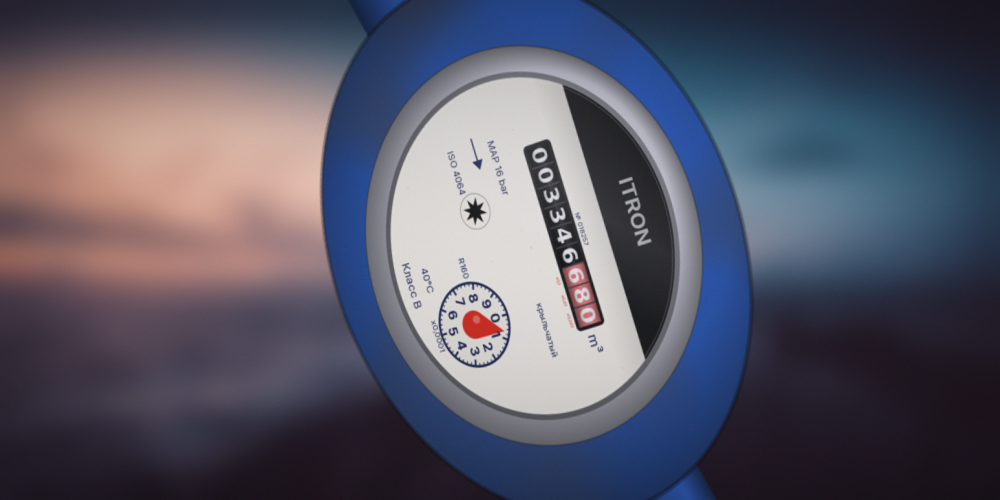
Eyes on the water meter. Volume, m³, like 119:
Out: 3346.6800
